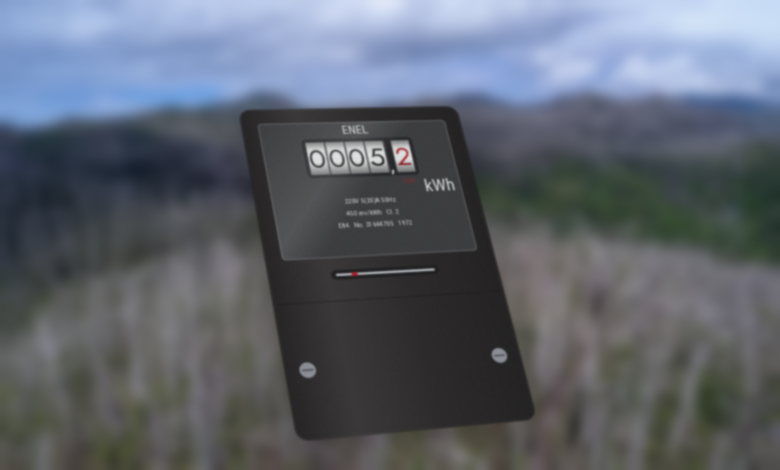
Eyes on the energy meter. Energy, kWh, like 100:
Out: 5.2
